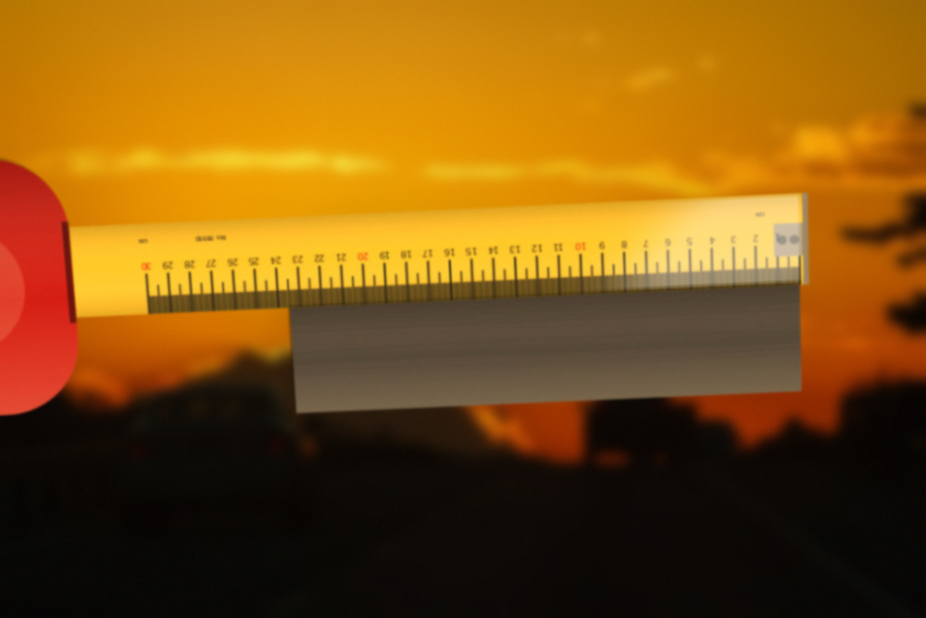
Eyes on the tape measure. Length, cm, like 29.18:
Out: 23.5
